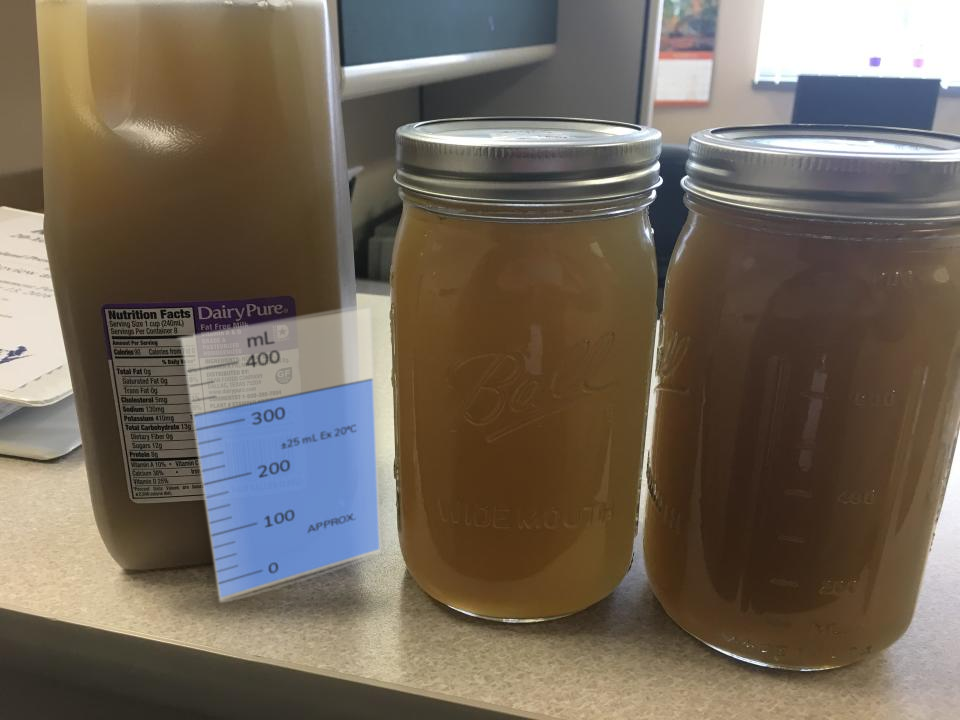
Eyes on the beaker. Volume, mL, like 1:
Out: 325
